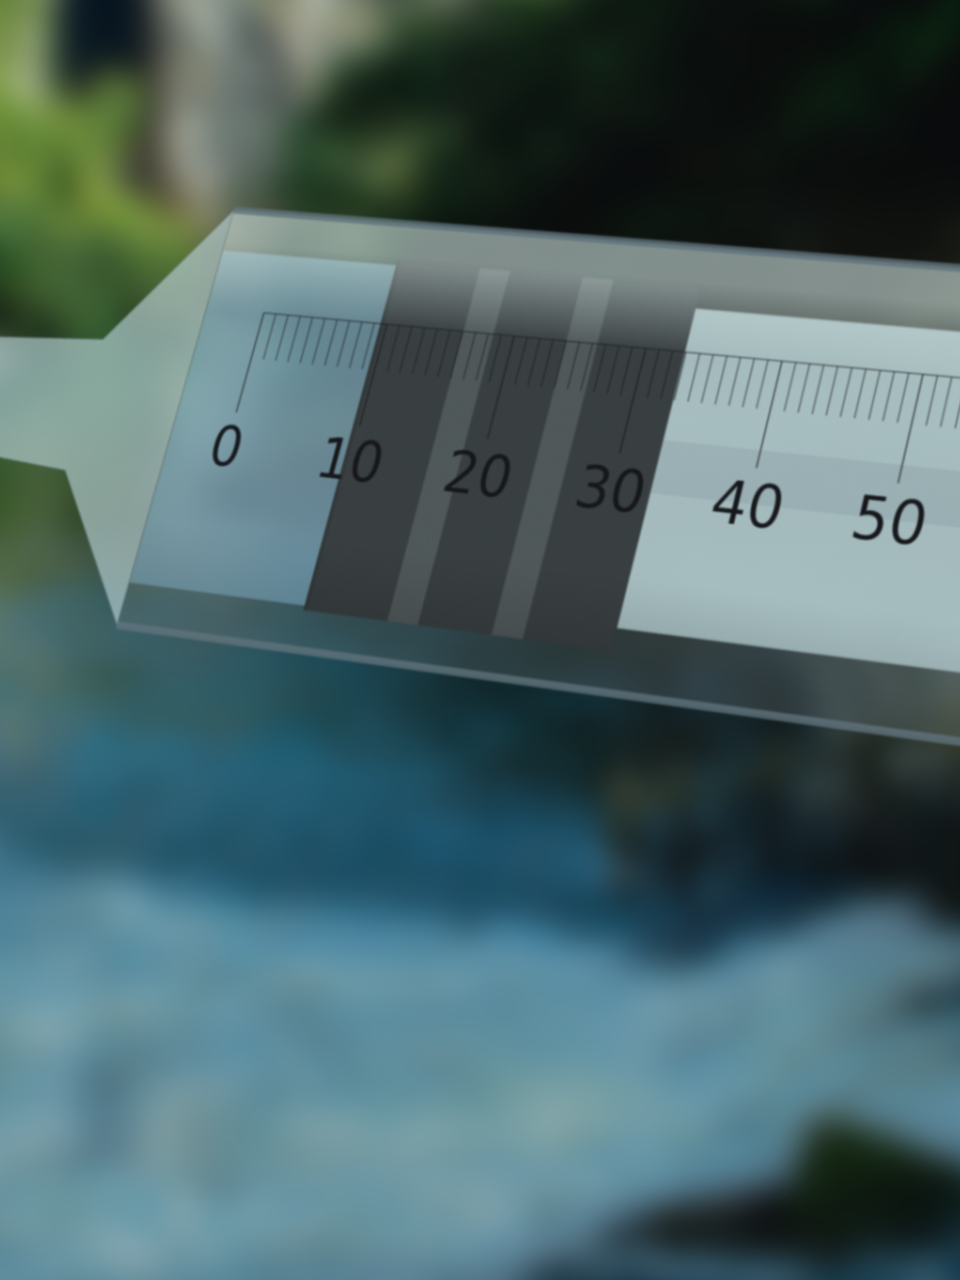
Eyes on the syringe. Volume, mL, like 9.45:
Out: 9.5
